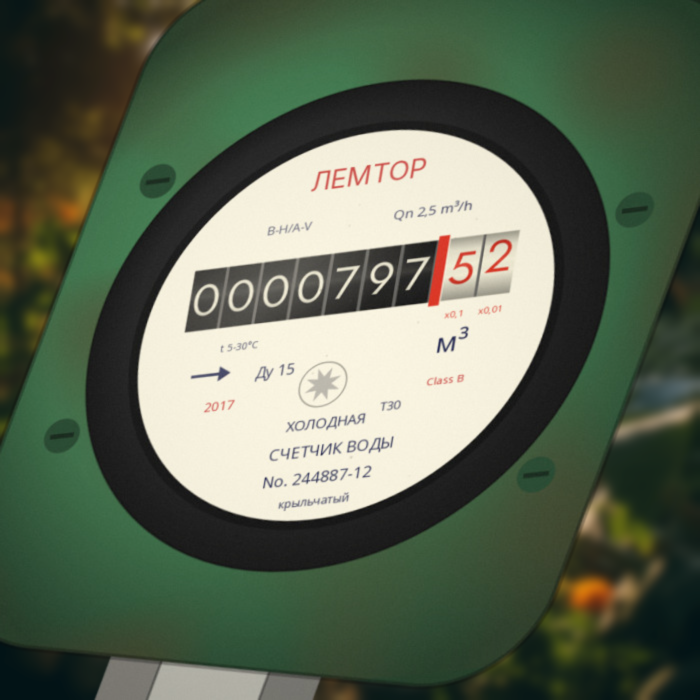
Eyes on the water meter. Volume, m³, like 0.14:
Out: 797.52
